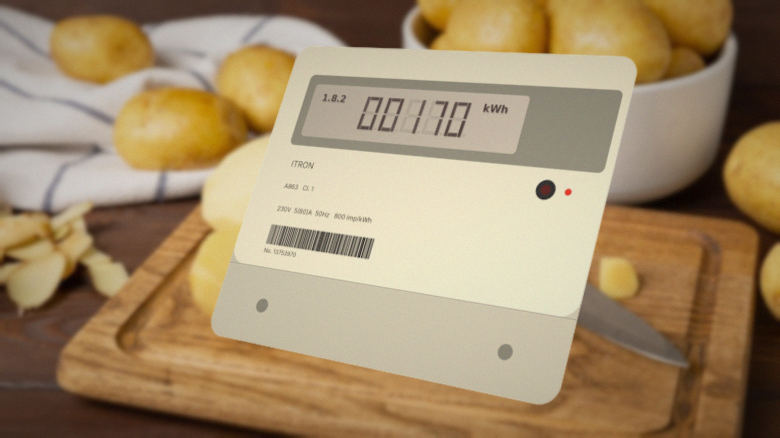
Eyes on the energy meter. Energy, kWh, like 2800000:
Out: 170
